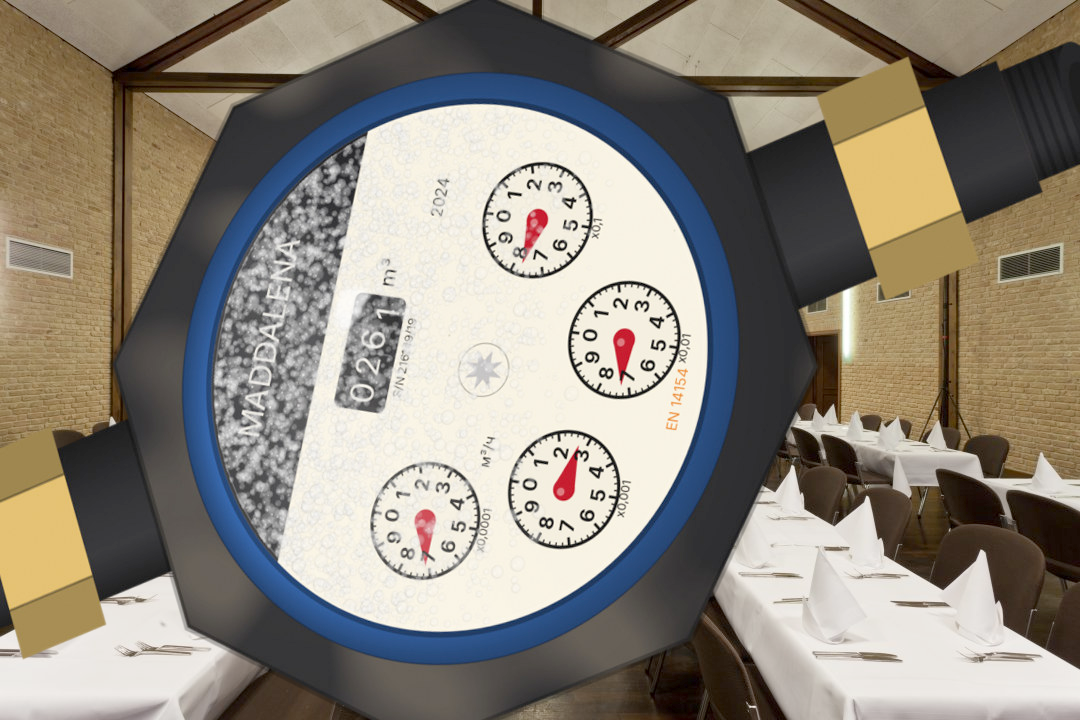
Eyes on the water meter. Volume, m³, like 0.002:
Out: 260.7727
